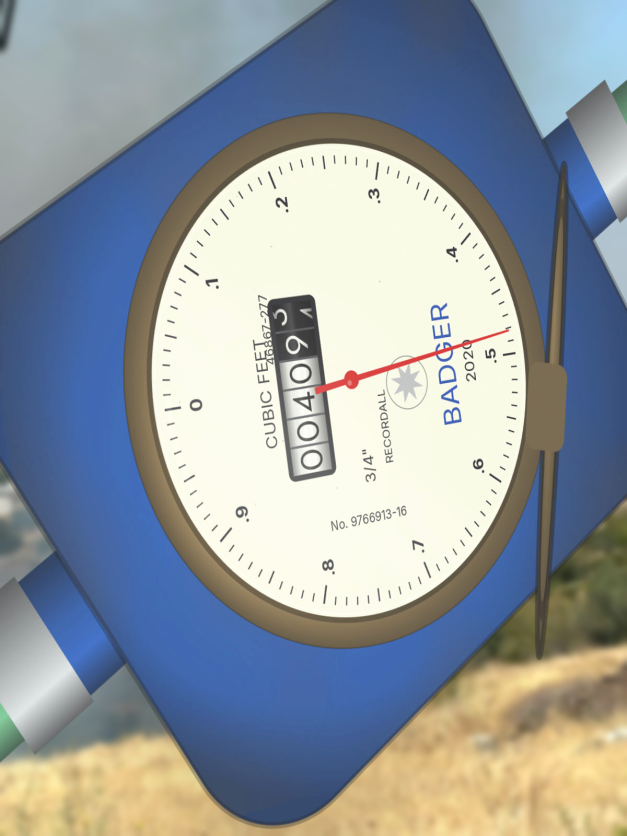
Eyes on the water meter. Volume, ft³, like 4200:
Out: 4093.48
